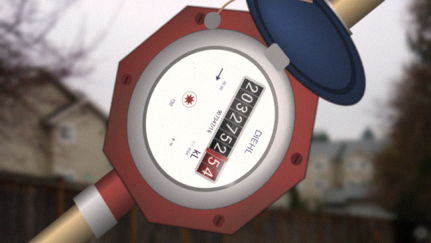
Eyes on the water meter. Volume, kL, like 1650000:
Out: 2032752.54
